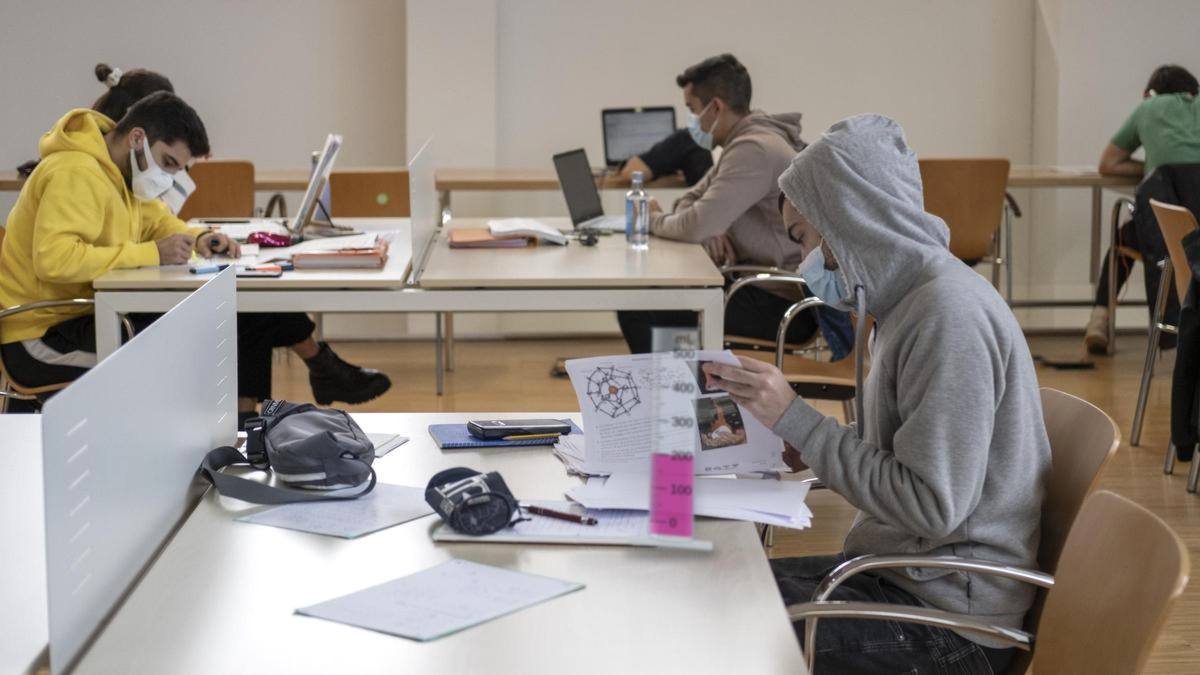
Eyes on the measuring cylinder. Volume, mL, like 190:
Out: 200
